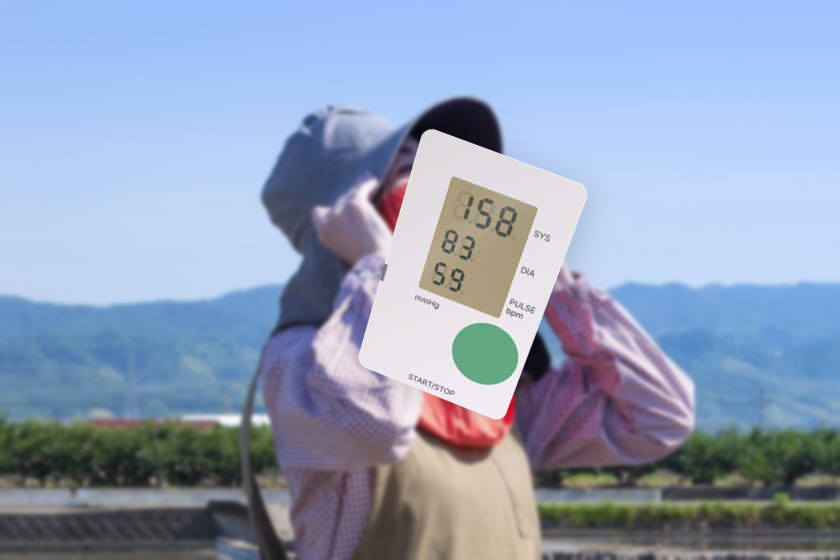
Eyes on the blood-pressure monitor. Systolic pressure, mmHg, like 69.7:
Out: 158
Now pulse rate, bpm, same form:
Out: 59
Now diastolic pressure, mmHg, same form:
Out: 83
